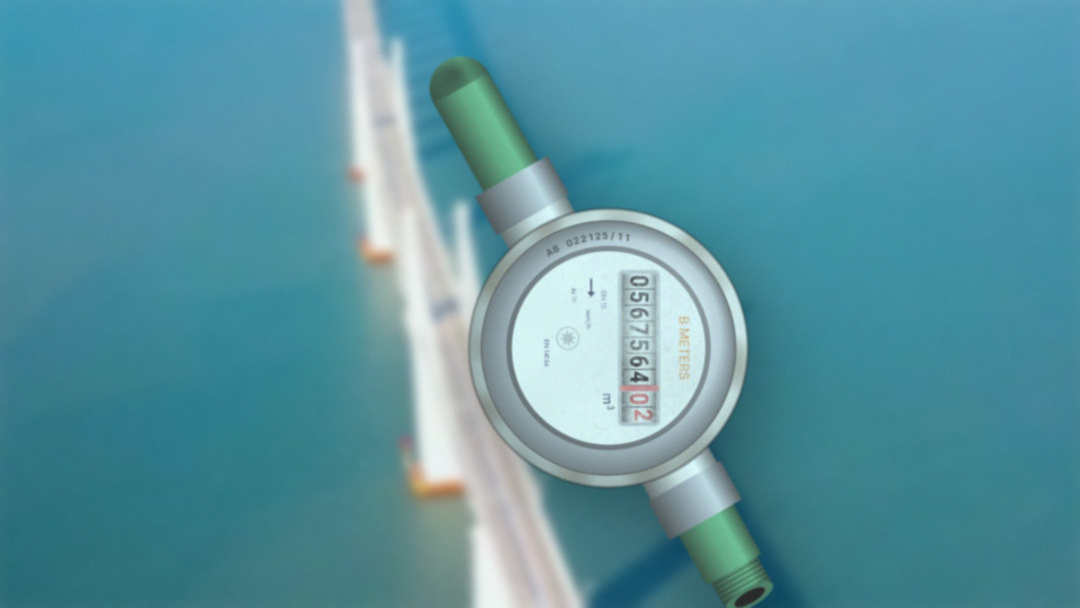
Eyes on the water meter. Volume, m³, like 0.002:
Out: 567564.02
